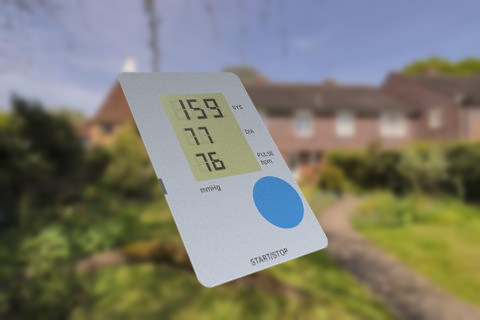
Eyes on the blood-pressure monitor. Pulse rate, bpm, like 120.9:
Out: 76
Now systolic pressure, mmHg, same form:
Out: 159
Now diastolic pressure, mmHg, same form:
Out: 77
